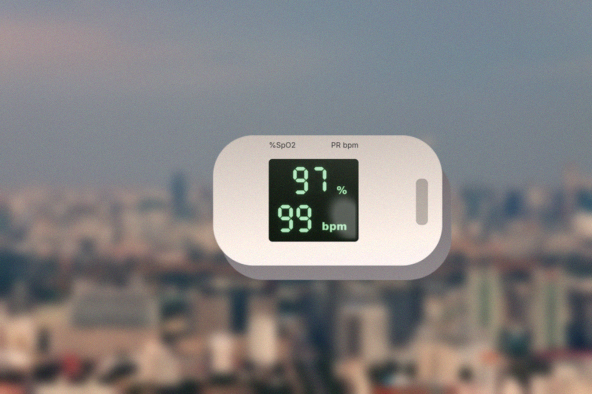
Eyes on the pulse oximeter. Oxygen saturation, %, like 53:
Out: 97
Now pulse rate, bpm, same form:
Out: 99
